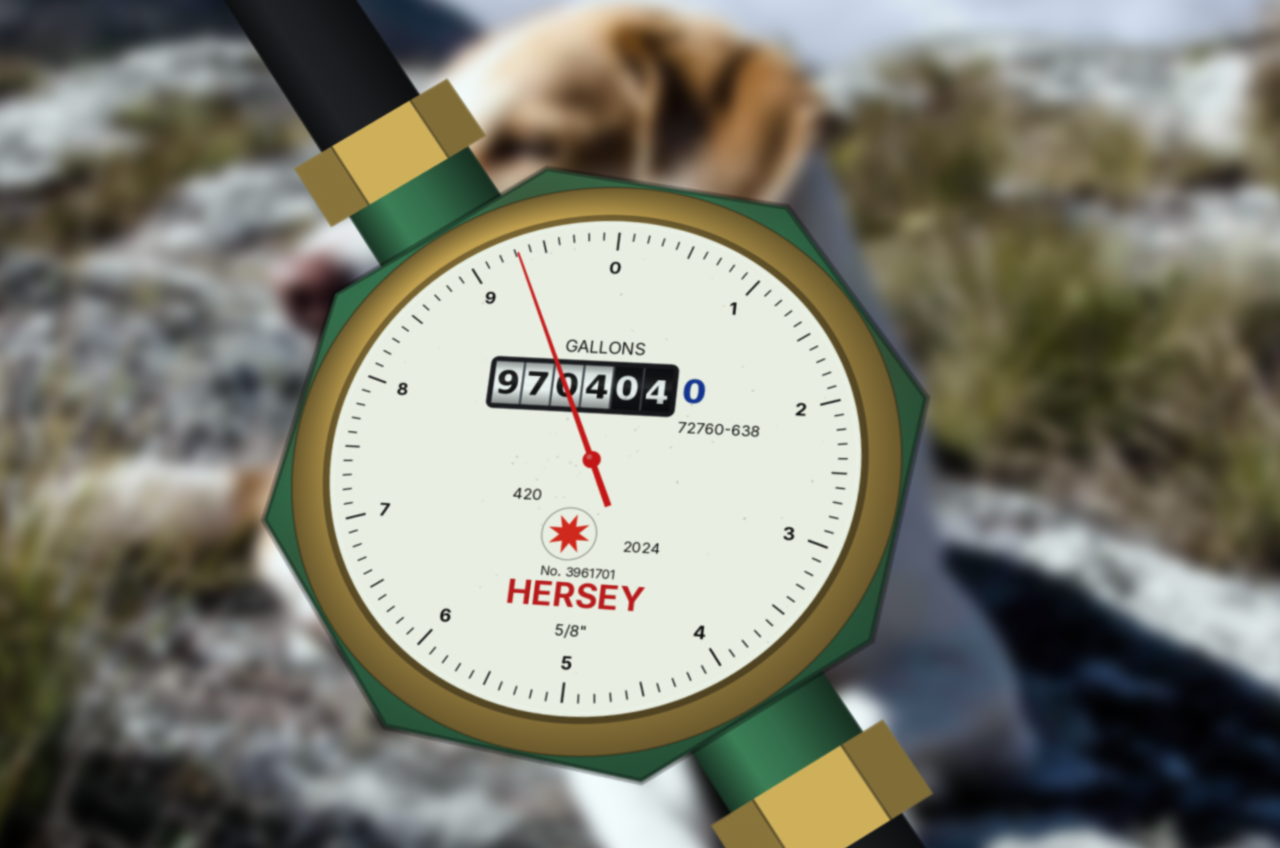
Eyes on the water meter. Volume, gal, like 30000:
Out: 9704039.3
